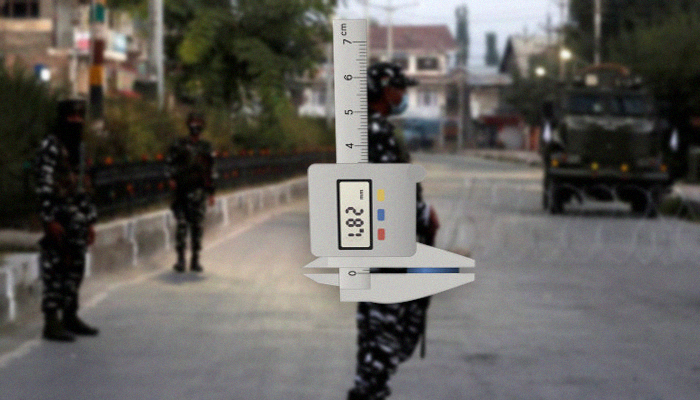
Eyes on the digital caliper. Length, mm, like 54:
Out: 1.82
